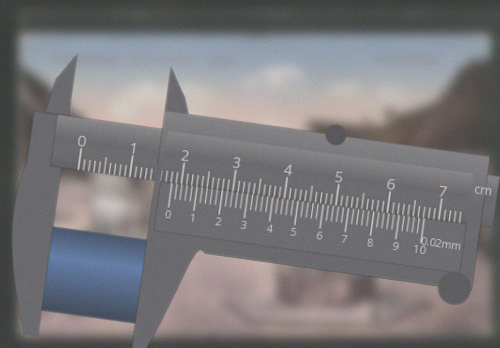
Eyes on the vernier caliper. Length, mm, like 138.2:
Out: 18.2
